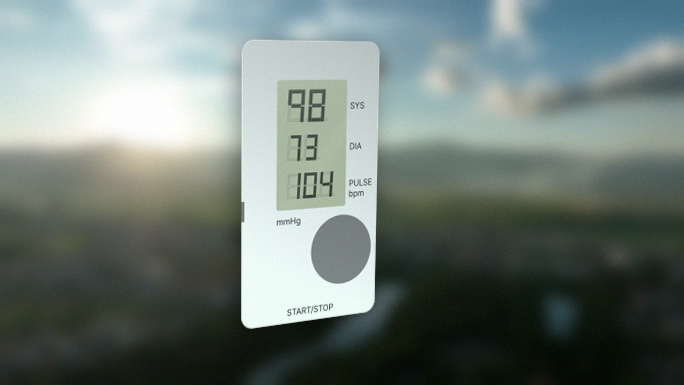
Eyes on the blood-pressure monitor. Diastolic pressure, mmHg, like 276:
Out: 73
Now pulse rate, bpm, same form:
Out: 104
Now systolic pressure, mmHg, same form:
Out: 98
